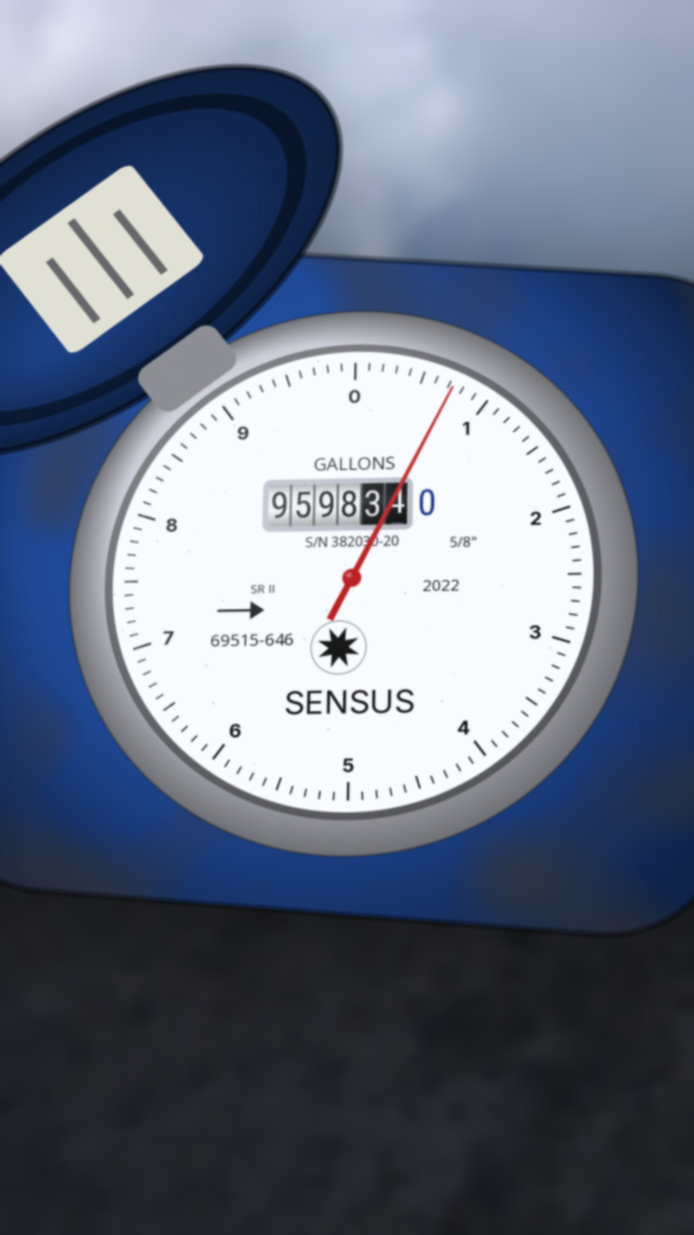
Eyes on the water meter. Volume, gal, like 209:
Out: 9598340.7
